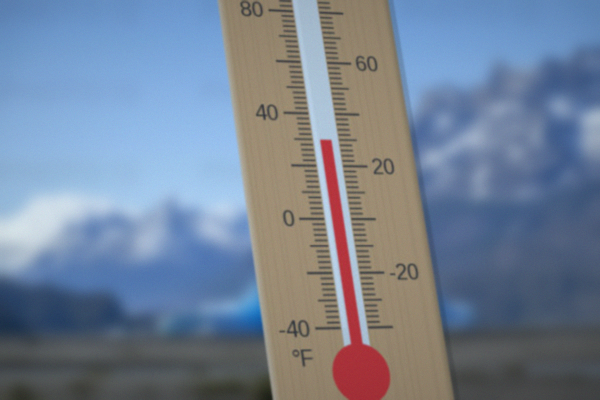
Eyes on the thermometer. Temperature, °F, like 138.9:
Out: 30
